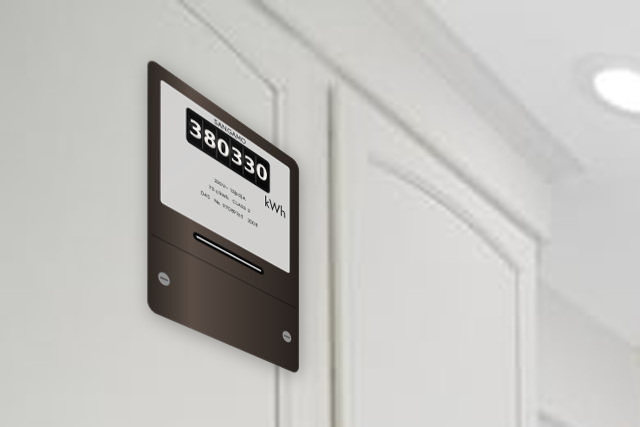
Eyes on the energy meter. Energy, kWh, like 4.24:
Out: 380330
